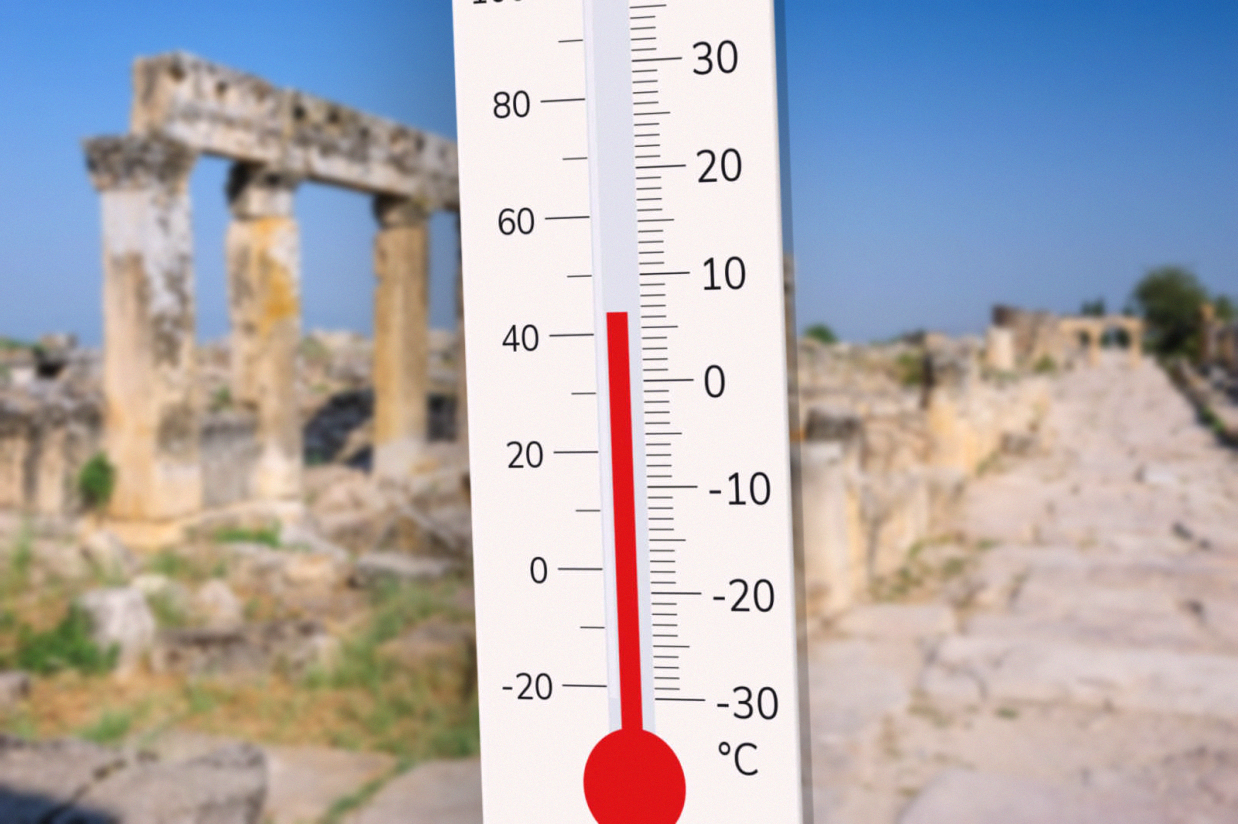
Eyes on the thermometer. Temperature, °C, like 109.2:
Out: 6.5
